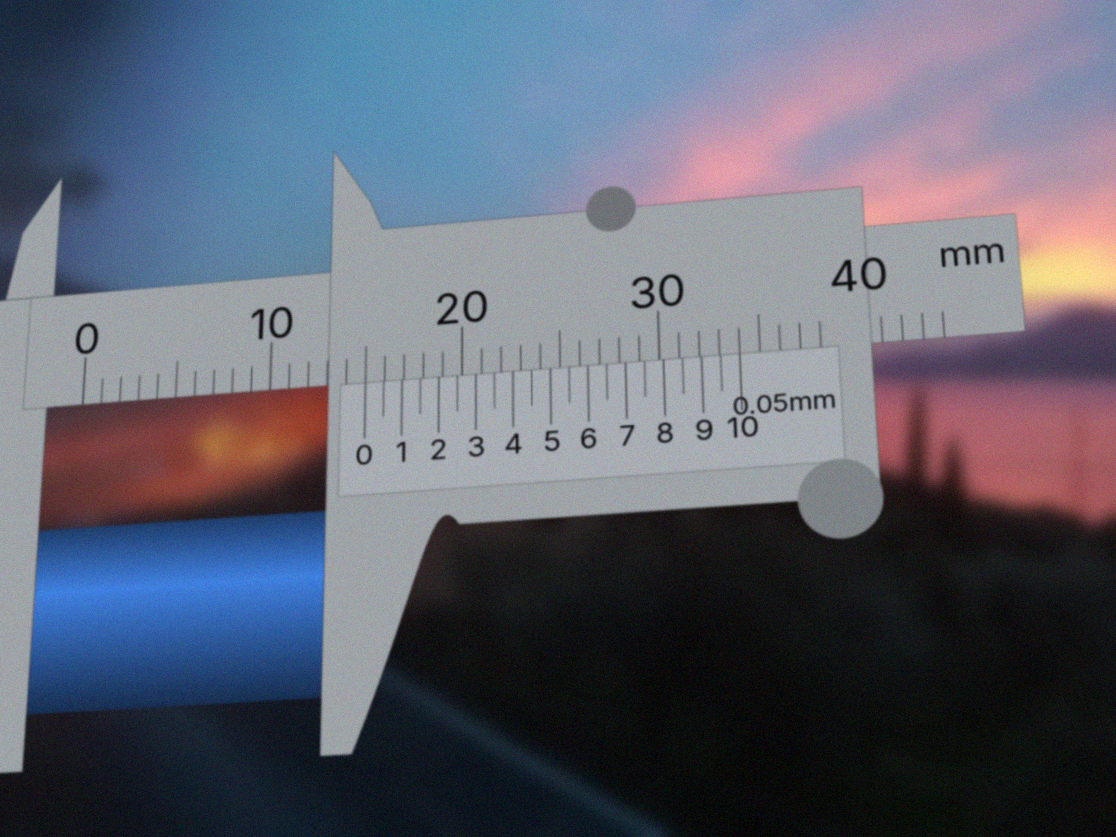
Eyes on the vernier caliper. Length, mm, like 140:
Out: 15.0
